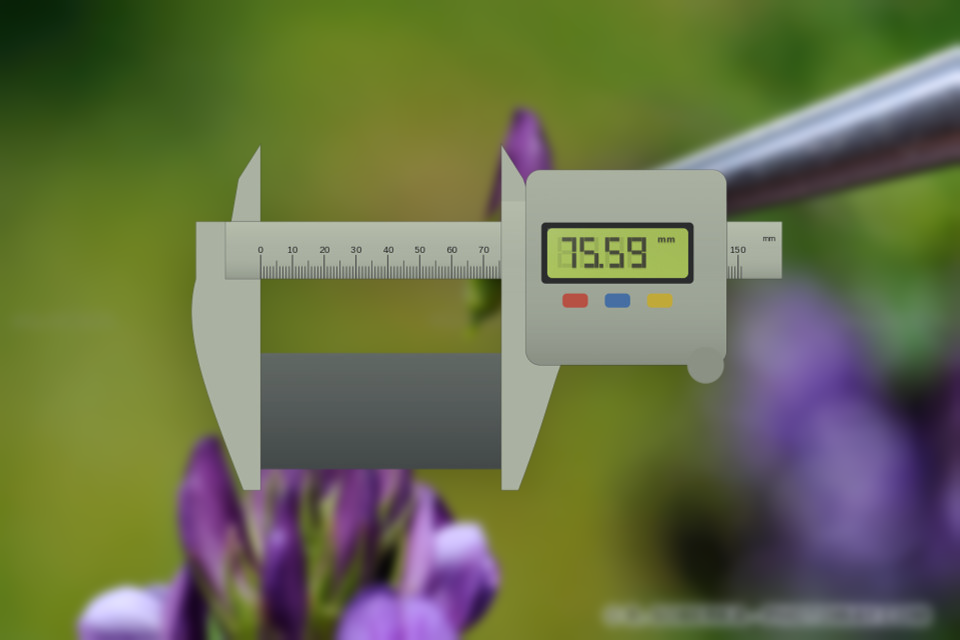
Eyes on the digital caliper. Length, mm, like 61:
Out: 75.59
